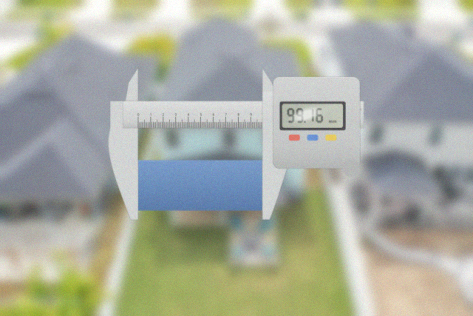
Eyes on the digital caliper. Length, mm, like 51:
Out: 99.16
